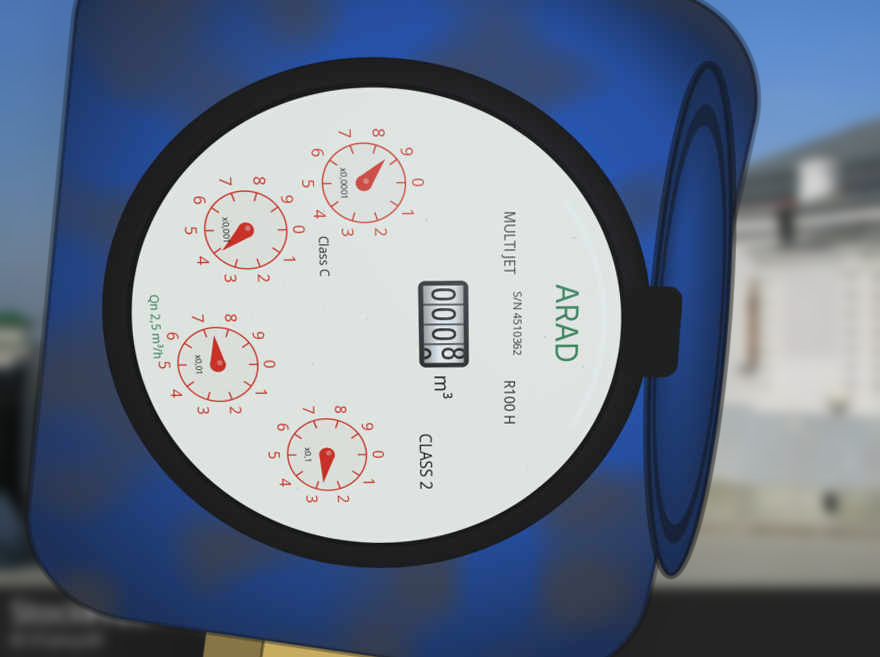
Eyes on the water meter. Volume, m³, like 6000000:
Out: 8.2738
